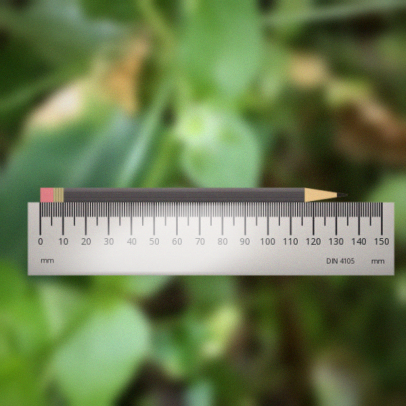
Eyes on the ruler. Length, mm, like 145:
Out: 135
